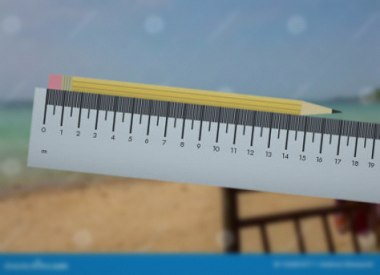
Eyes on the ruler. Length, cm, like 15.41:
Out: 17
